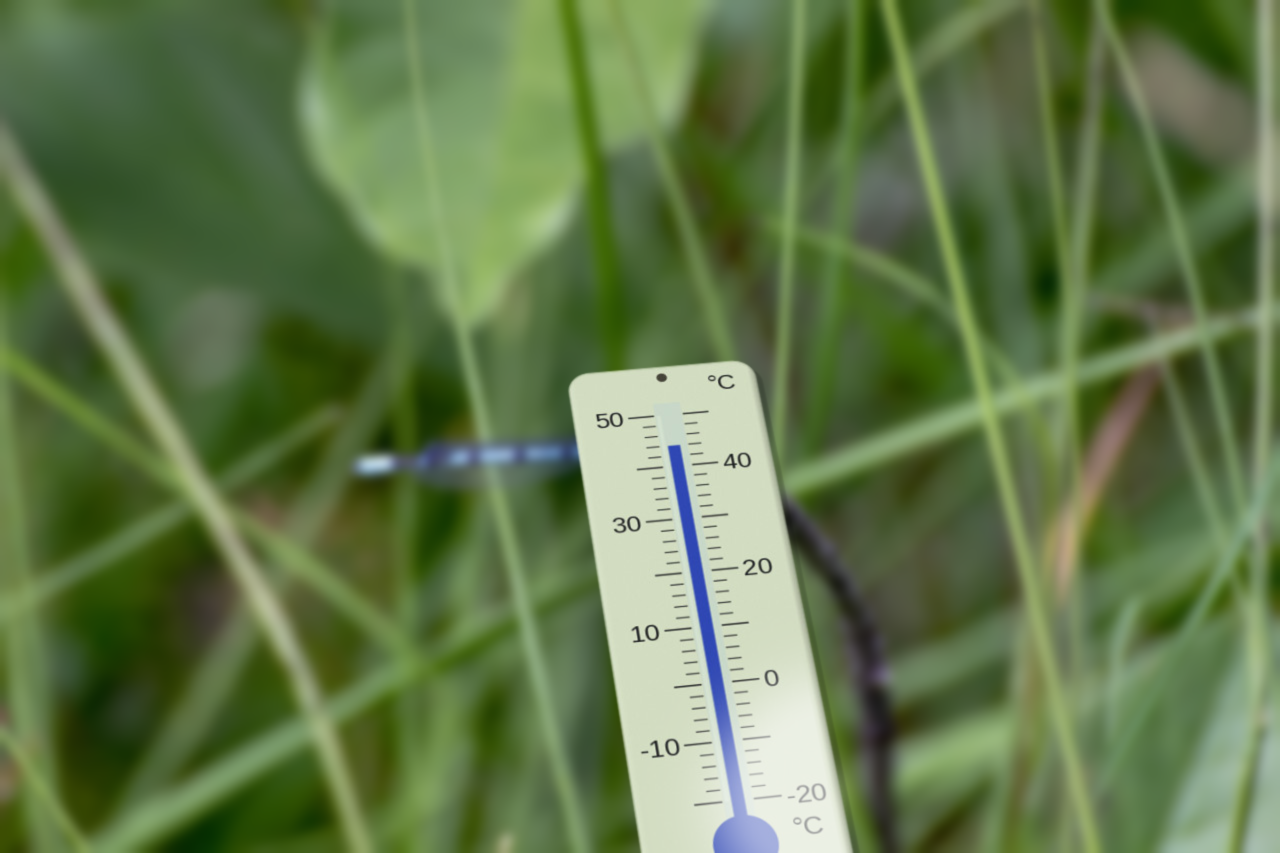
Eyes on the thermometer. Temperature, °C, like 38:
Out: 44
